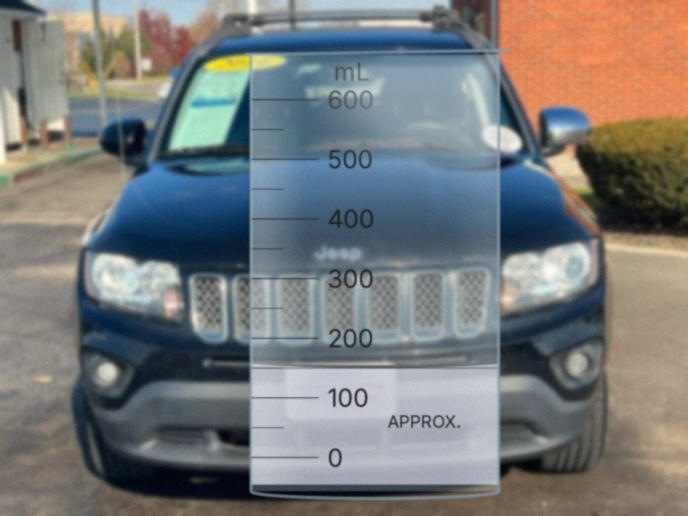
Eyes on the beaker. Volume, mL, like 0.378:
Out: 150
